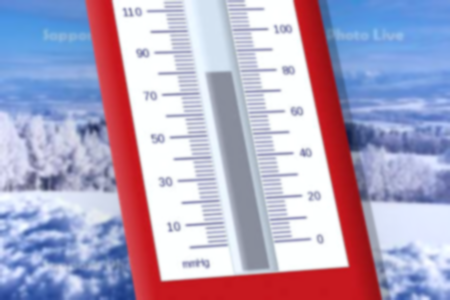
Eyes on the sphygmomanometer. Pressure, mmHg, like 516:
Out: 80
